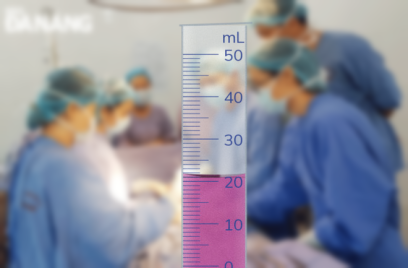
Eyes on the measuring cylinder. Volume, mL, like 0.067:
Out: 21
